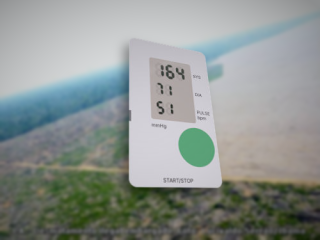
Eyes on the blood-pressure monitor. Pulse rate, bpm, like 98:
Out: 51
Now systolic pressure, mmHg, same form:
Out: 164
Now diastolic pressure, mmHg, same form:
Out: 71
